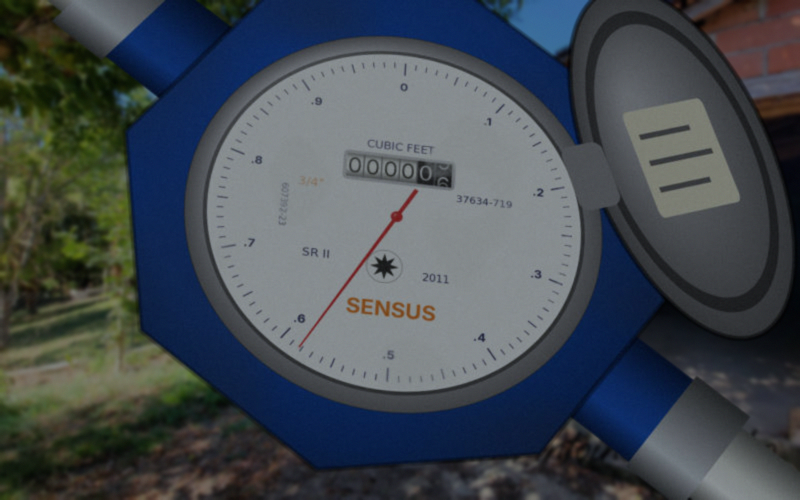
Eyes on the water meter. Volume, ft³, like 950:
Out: 5.58
